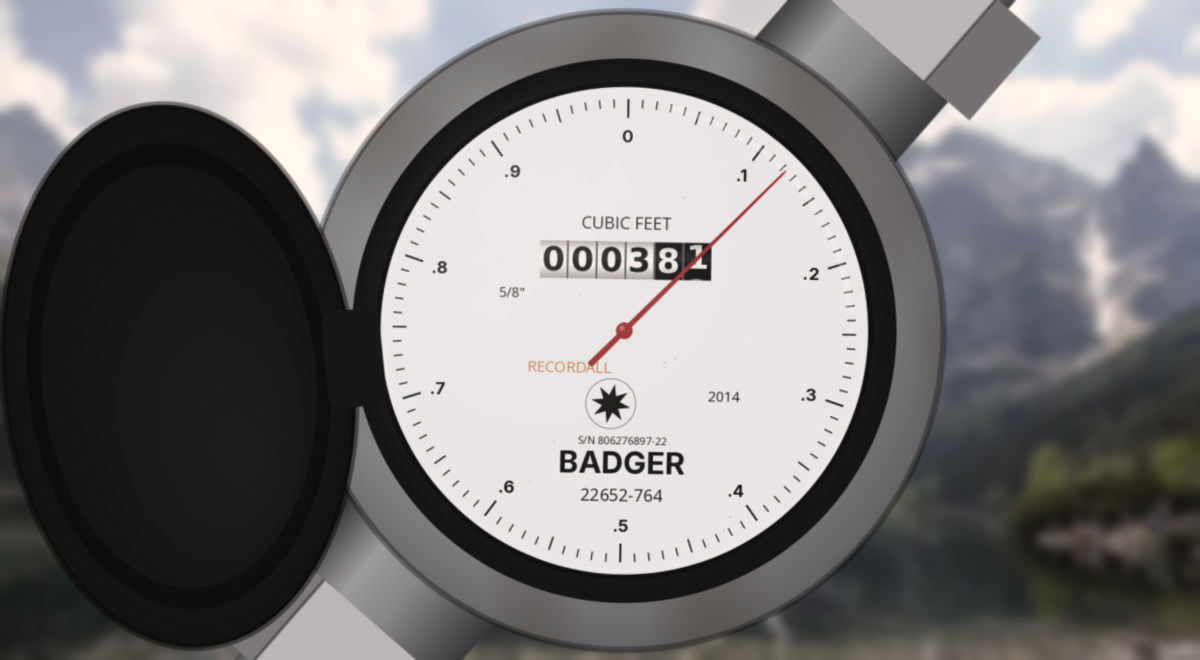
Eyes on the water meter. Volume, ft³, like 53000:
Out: 381.12
